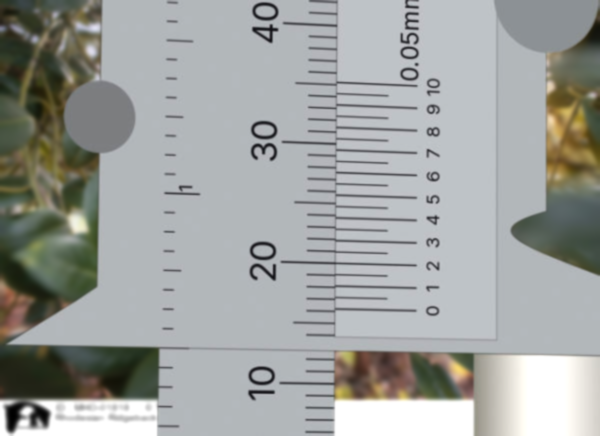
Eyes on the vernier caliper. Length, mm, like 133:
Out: 16.2
